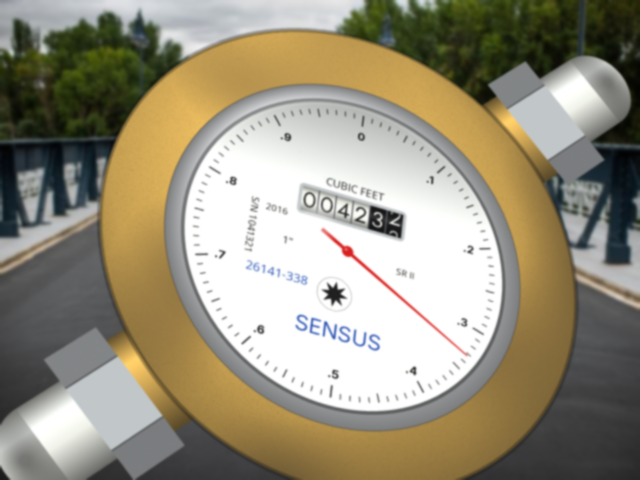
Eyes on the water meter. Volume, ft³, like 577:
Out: 4232.33
